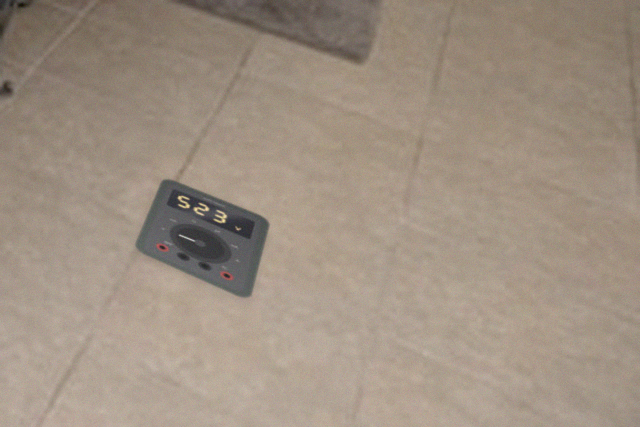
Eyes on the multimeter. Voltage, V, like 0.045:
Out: 523
